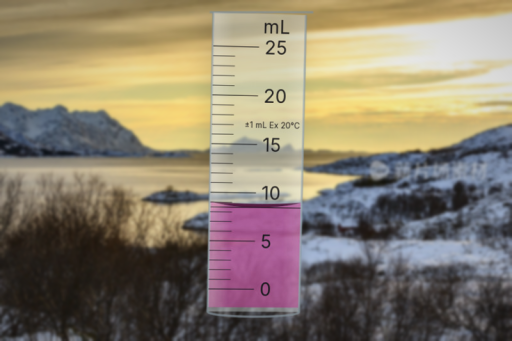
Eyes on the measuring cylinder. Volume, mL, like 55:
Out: 8.5
